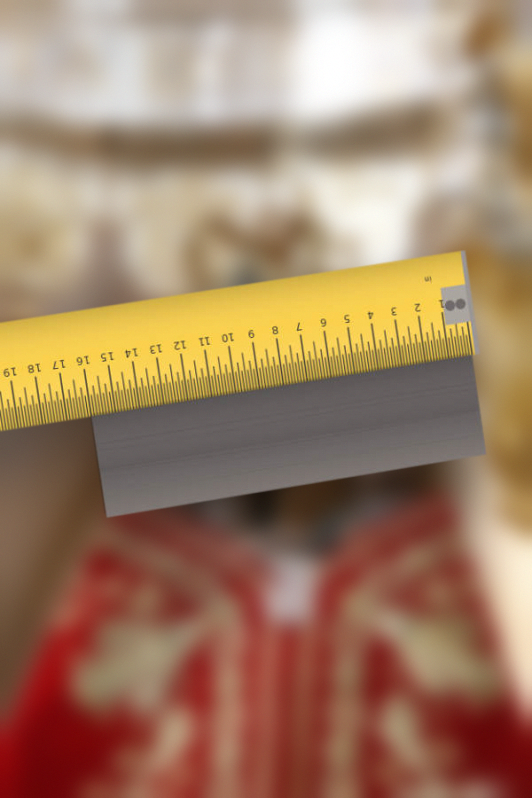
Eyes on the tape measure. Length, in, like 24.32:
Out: 16
